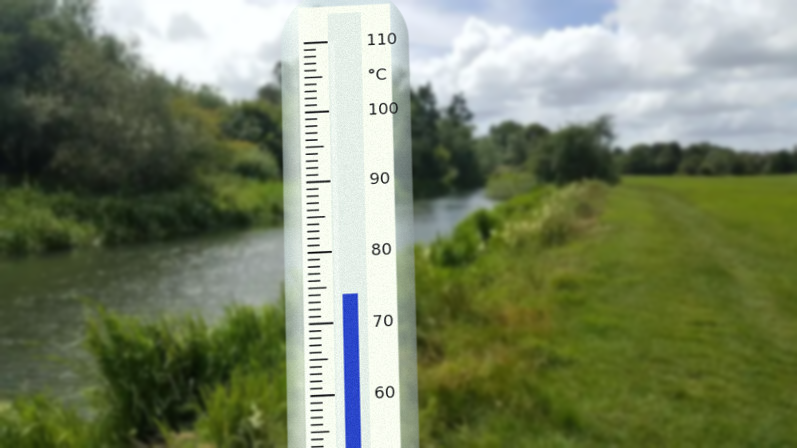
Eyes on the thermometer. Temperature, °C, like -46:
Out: 74
